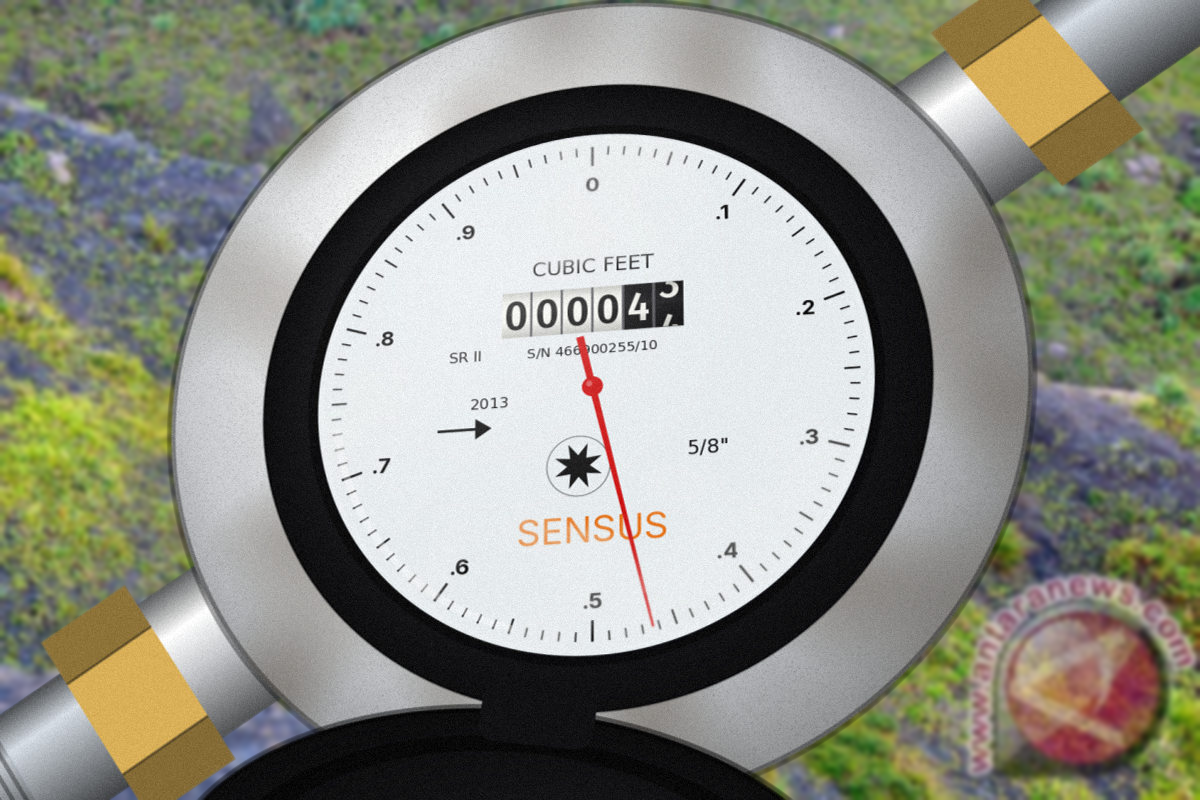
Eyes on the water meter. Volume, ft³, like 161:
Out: 43.46
